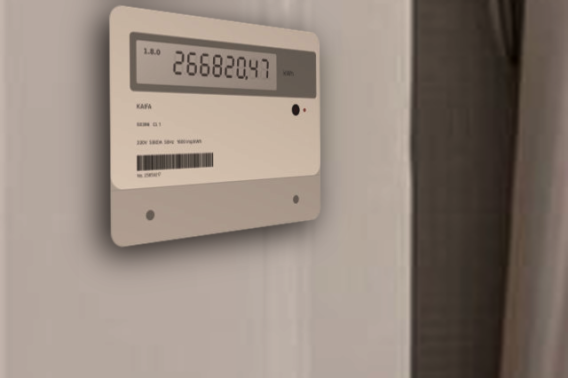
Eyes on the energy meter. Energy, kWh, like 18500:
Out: 266820.47
